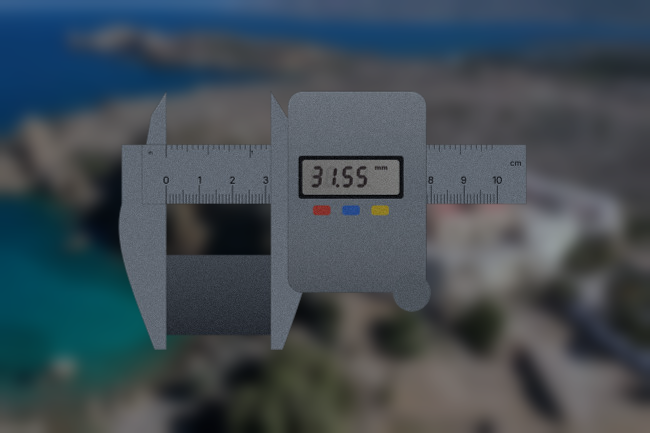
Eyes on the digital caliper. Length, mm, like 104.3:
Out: 31.55
